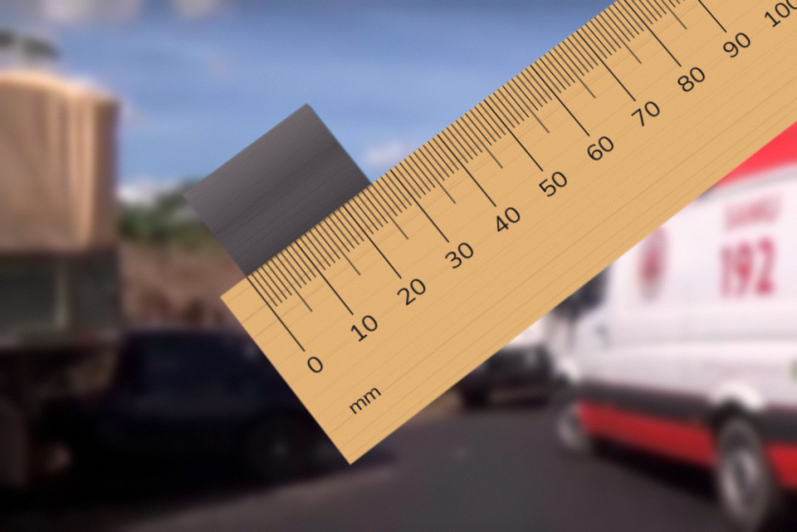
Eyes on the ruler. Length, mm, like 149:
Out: 26
